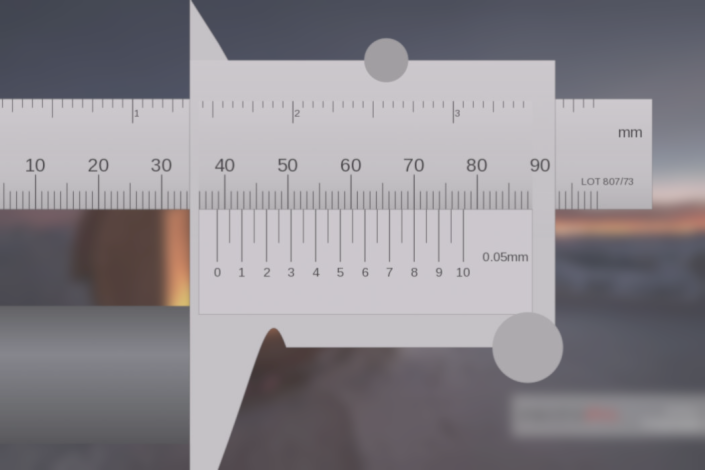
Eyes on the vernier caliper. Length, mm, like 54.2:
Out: 38.8
